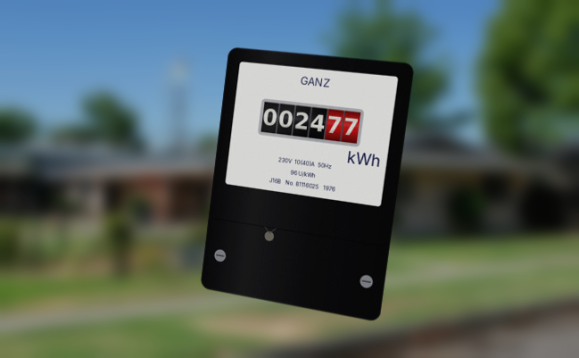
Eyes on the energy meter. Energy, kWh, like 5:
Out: 24.77
